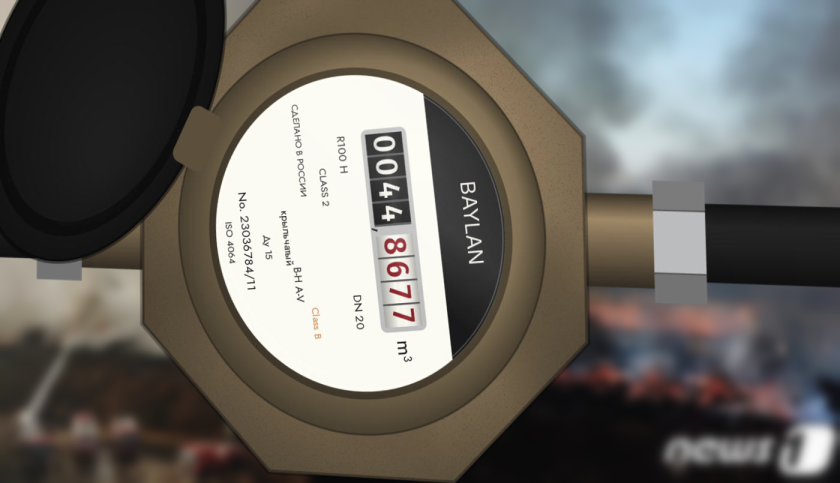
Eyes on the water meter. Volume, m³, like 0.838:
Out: 44.8677
